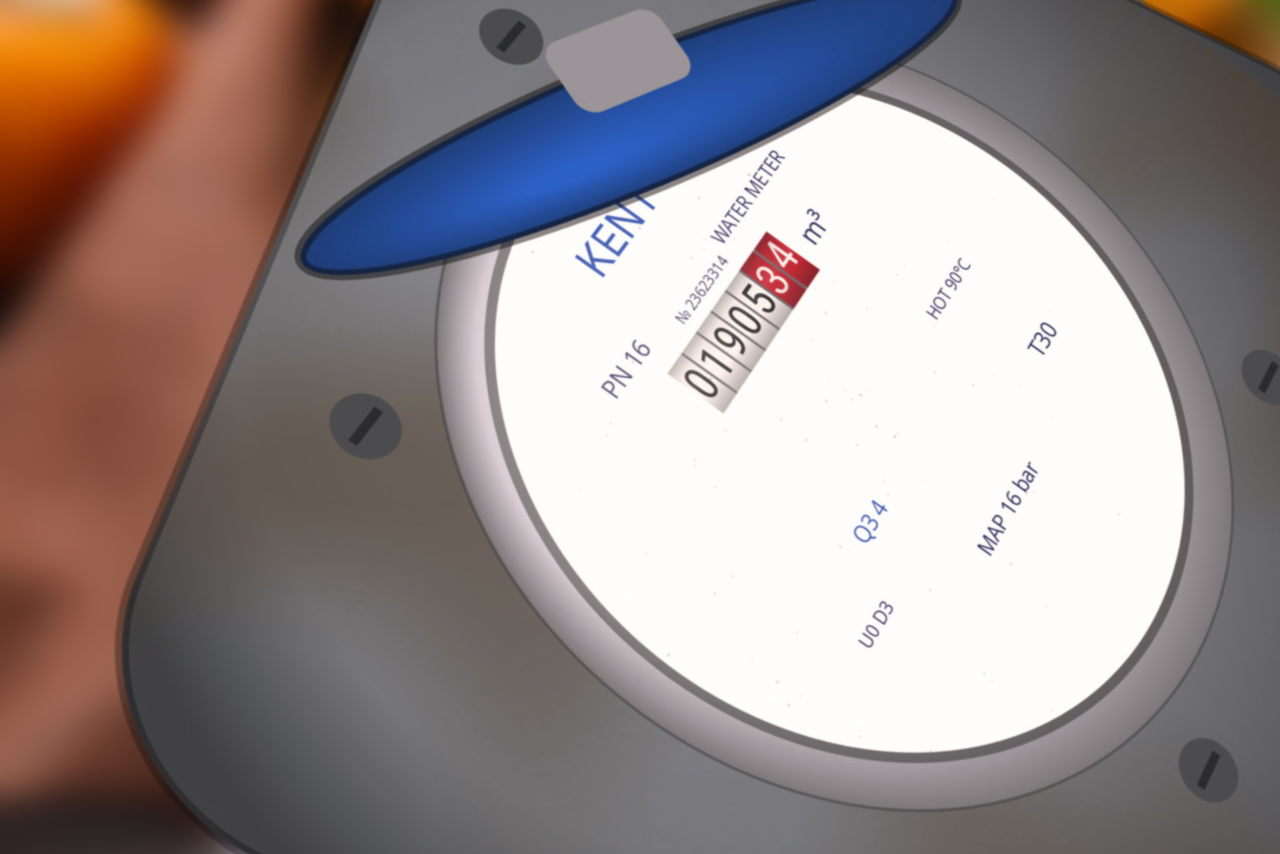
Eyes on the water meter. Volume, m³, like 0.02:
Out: 1905.34
